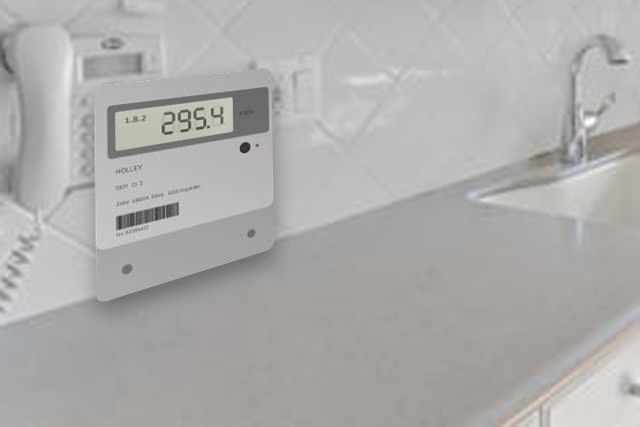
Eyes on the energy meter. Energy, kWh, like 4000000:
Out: 295.4
